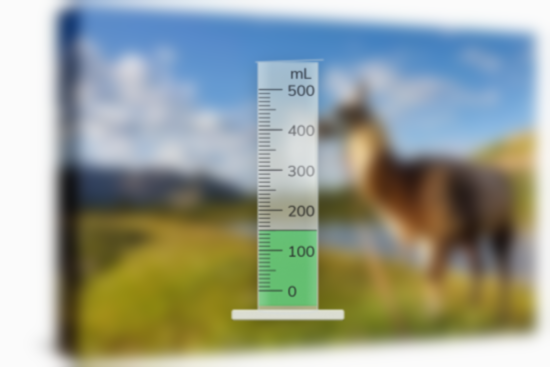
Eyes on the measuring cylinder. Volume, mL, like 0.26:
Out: 150
